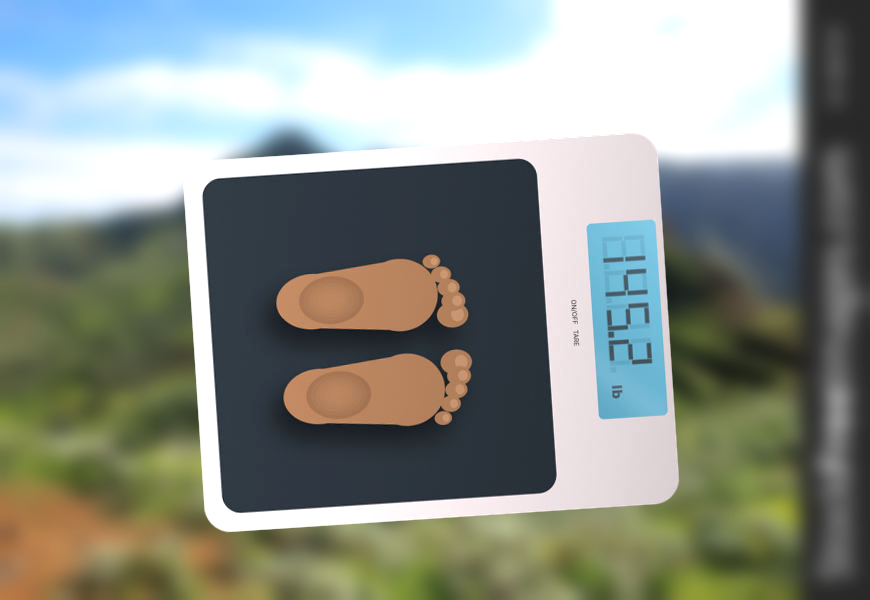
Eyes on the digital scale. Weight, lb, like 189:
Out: 145.2
